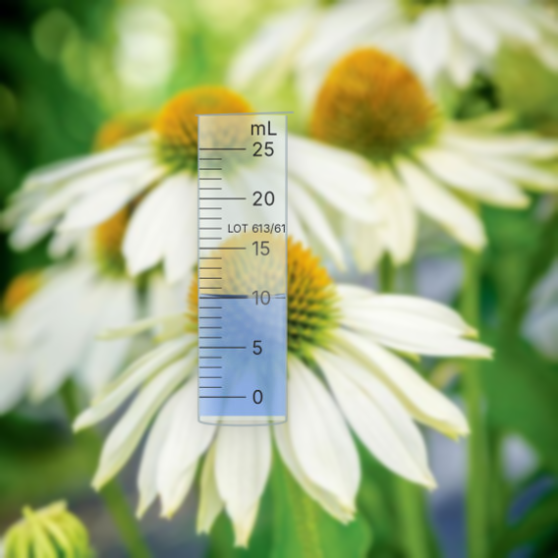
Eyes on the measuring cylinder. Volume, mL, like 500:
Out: 10
